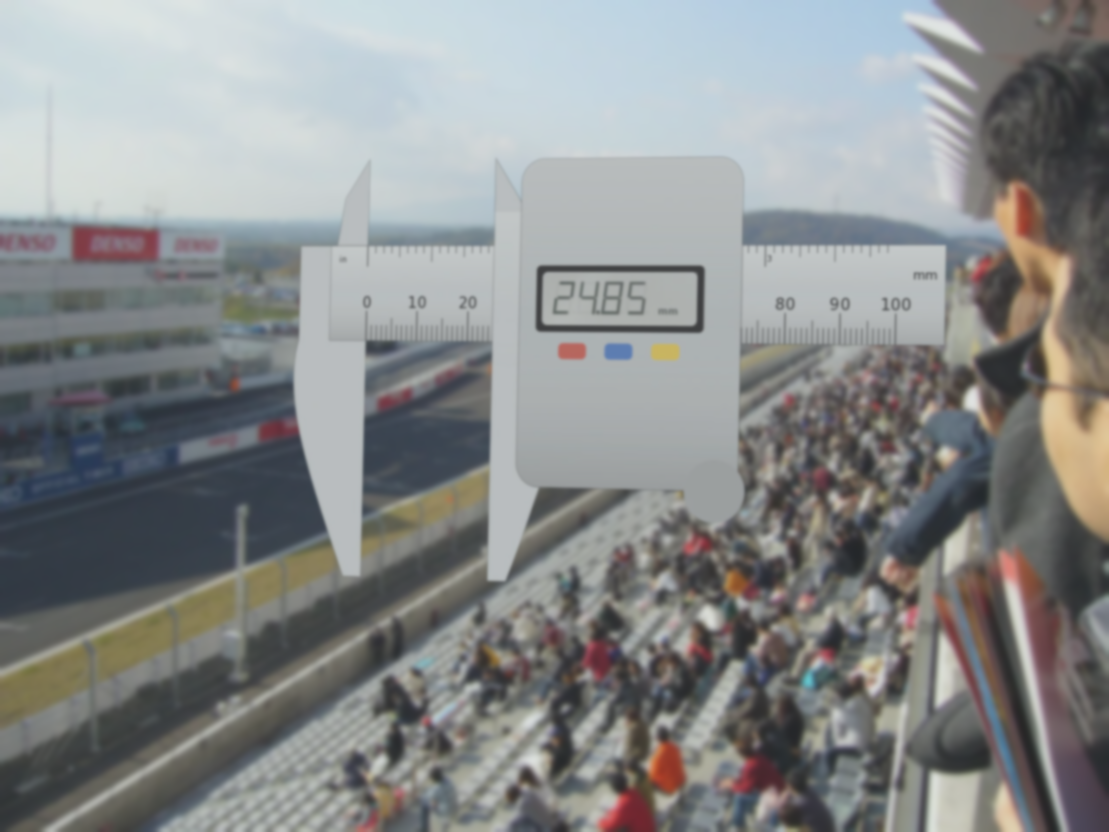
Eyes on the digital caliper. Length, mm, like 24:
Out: 24.85
